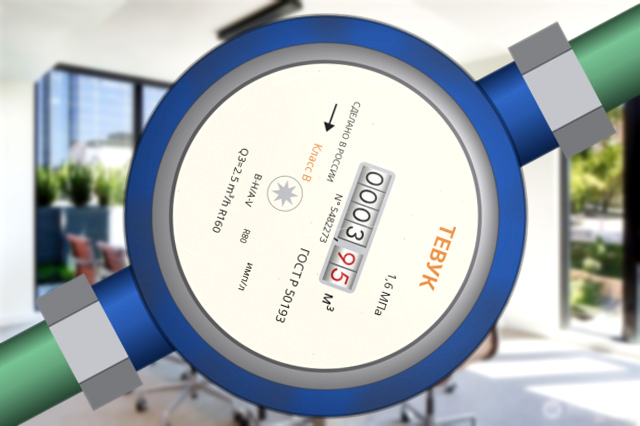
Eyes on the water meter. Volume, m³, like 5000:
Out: 3.95
